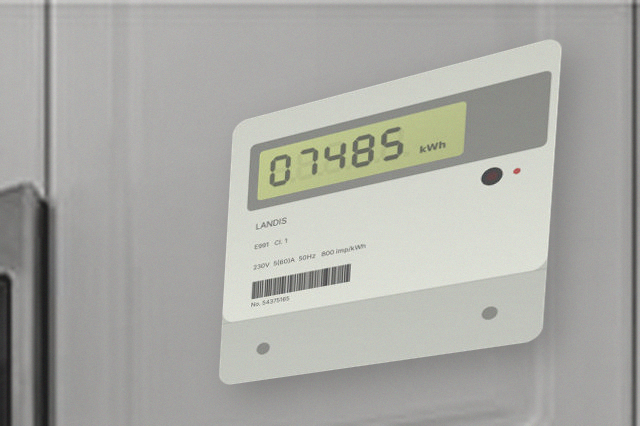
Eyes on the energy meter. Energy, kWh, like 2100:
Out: 7485
